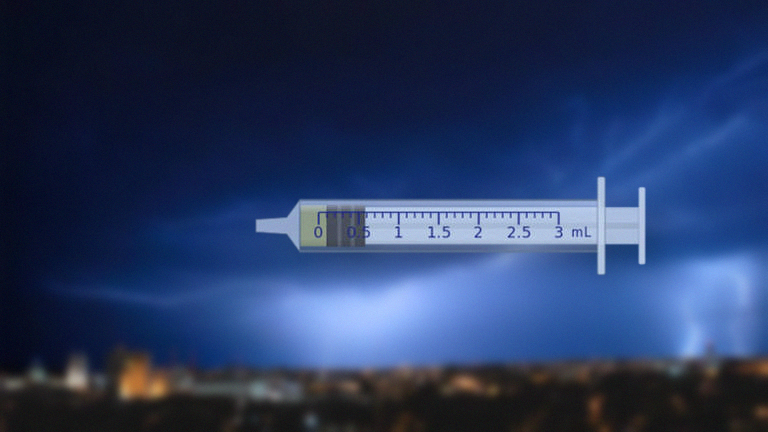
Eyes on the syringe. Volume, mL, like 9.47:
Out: 0.1
